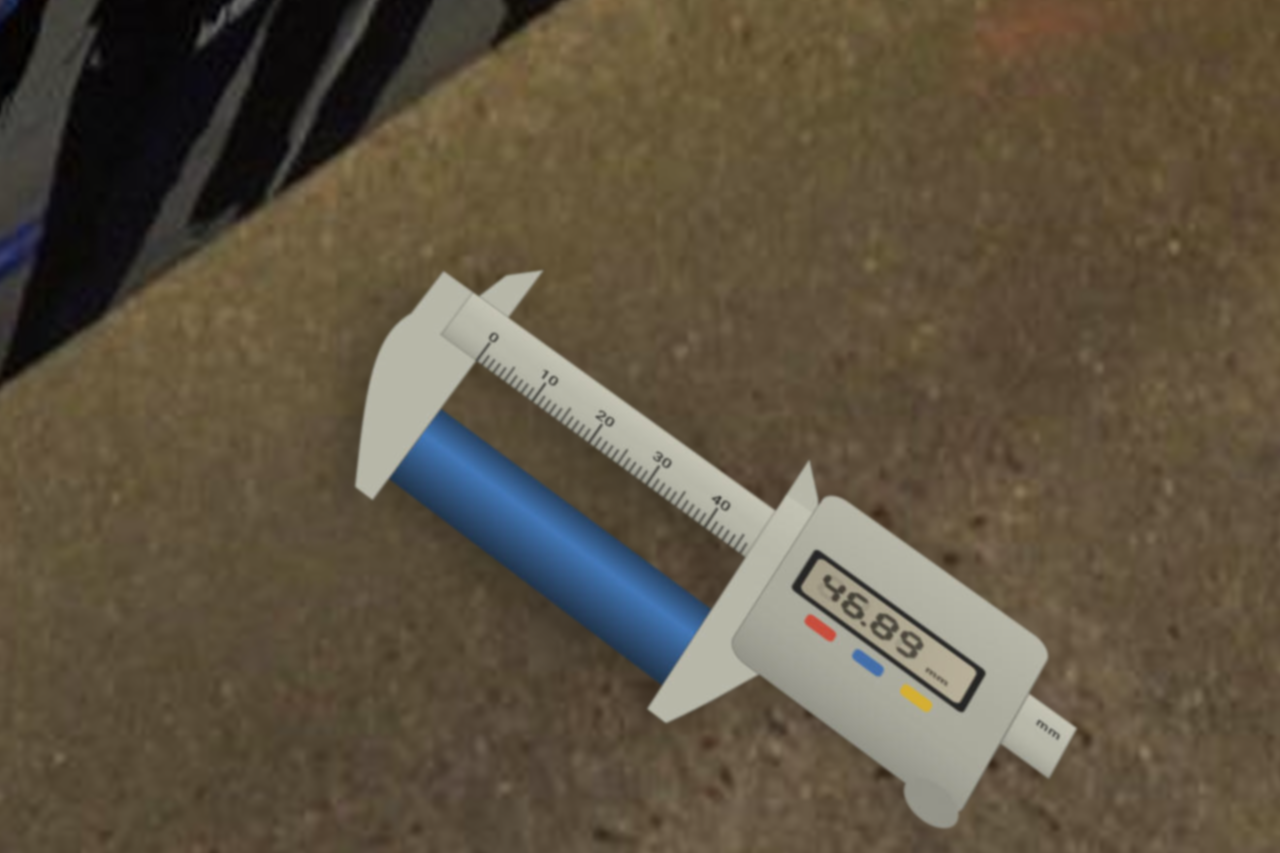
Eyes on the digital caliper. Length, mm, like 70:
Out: 46.89
